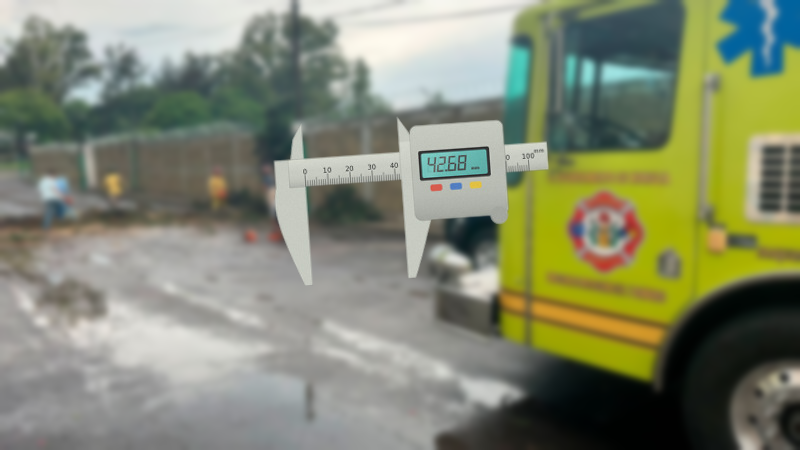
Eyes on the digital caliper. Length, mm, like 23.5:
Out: 42.68
